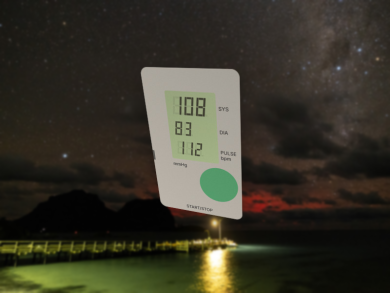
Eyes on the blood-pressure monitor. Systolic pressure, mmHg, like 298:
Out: 108
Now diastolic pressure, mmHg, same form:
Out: 83
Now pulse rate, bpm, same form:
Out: 112
